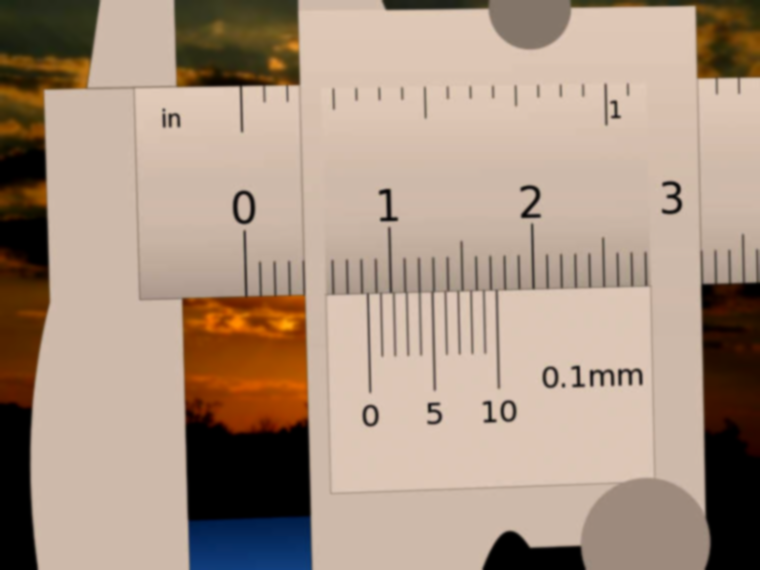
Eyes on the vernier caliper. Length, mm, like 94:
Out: 8.4
